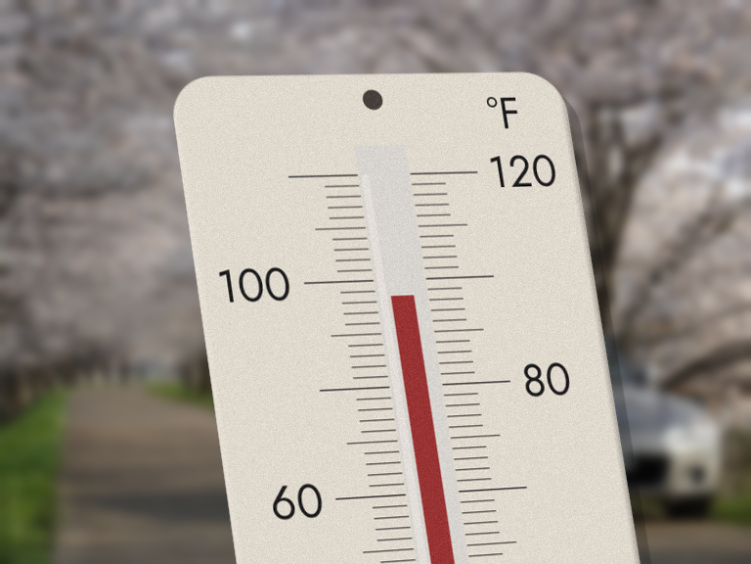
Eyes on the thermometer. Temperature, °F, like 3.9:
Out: 97
